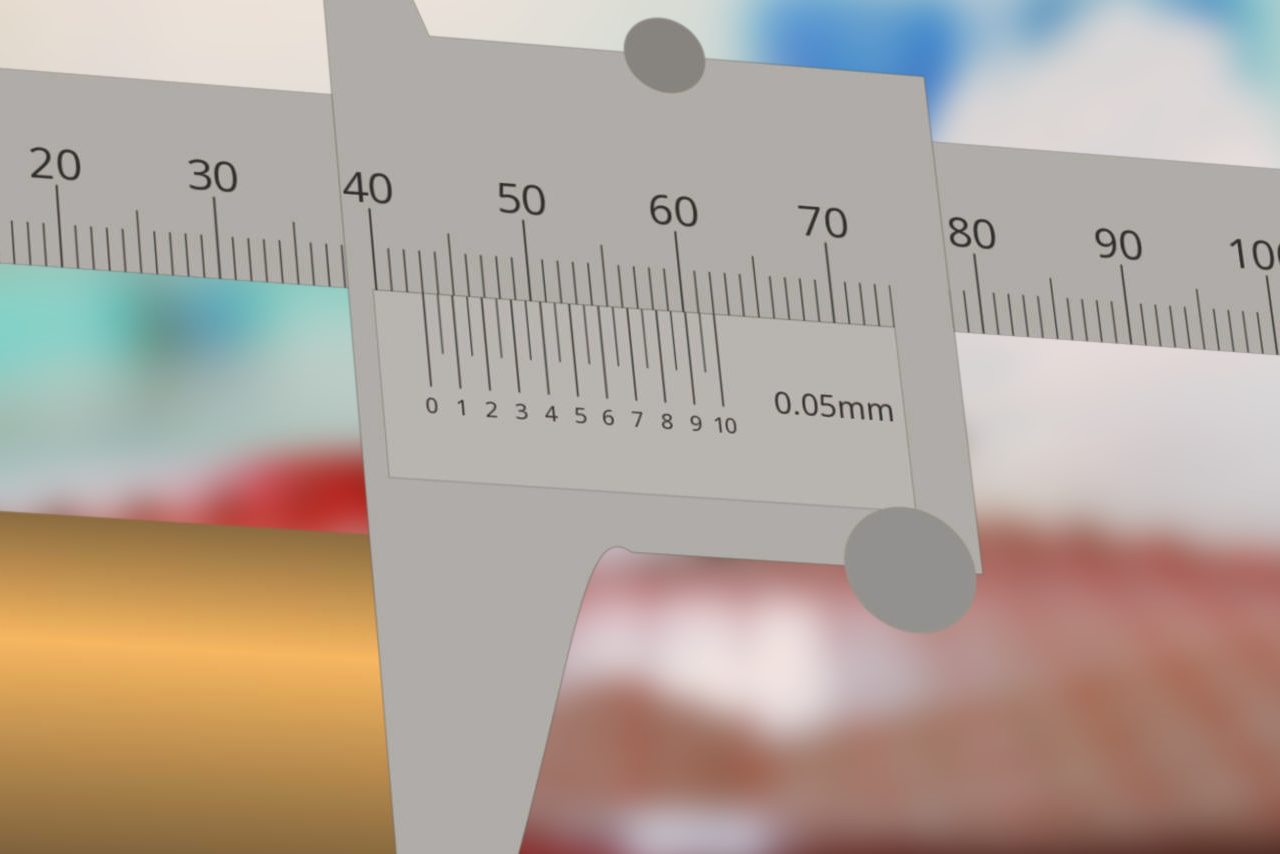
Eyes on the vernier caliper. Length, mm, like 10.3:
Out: 43.0
